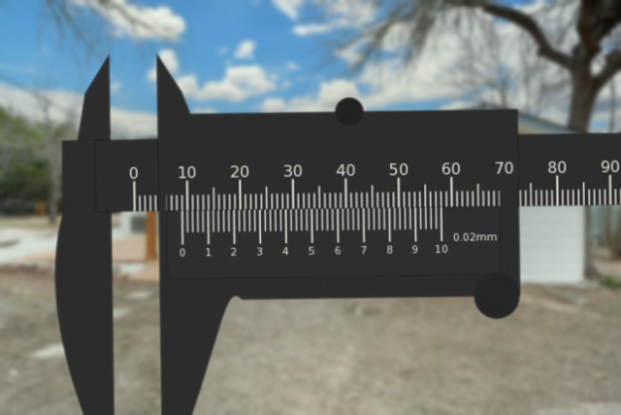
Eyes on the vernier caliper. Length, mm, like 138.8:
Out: 9.0
